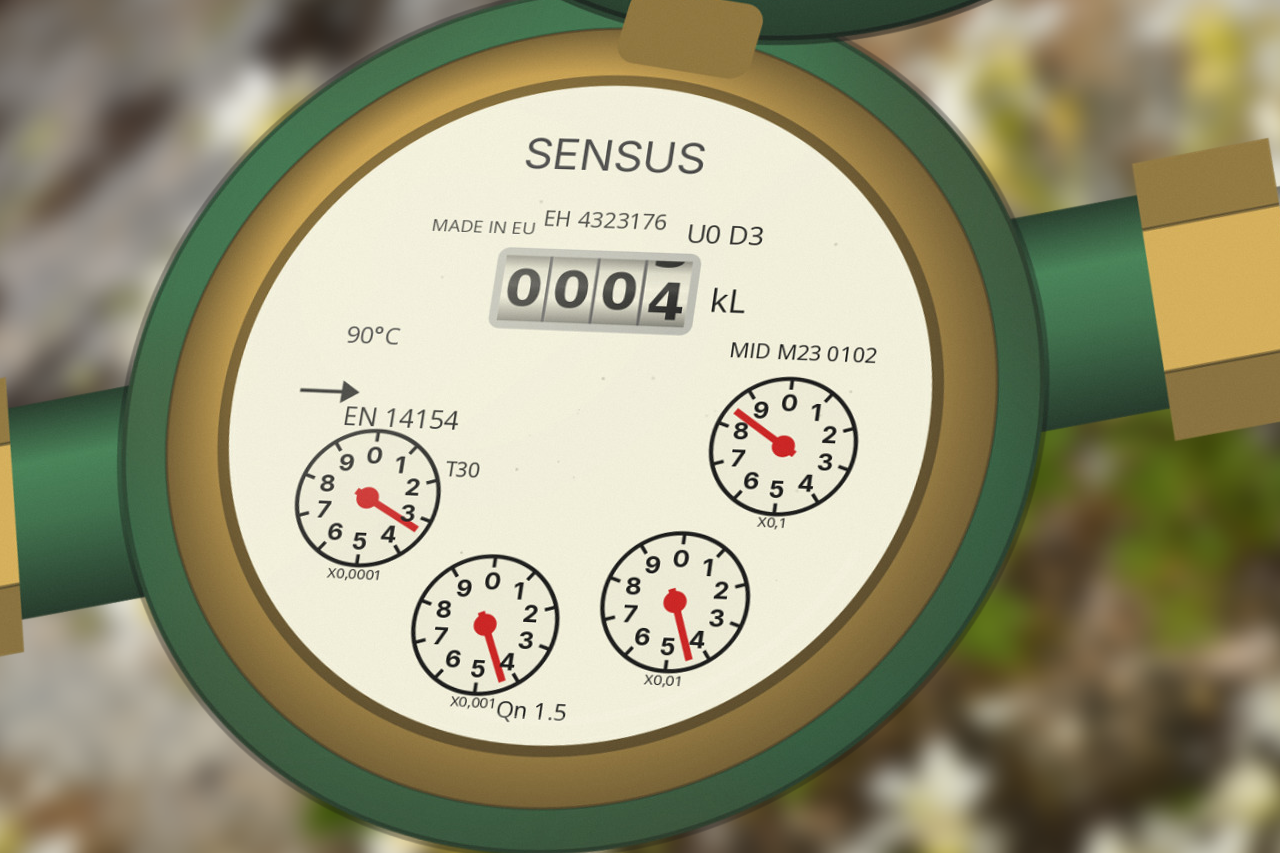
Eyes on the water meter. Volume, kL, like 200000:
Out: 3.8443
